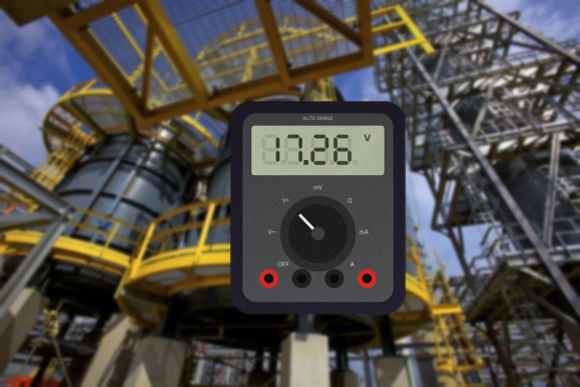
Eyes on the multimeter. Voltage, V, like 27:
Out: 17.26
